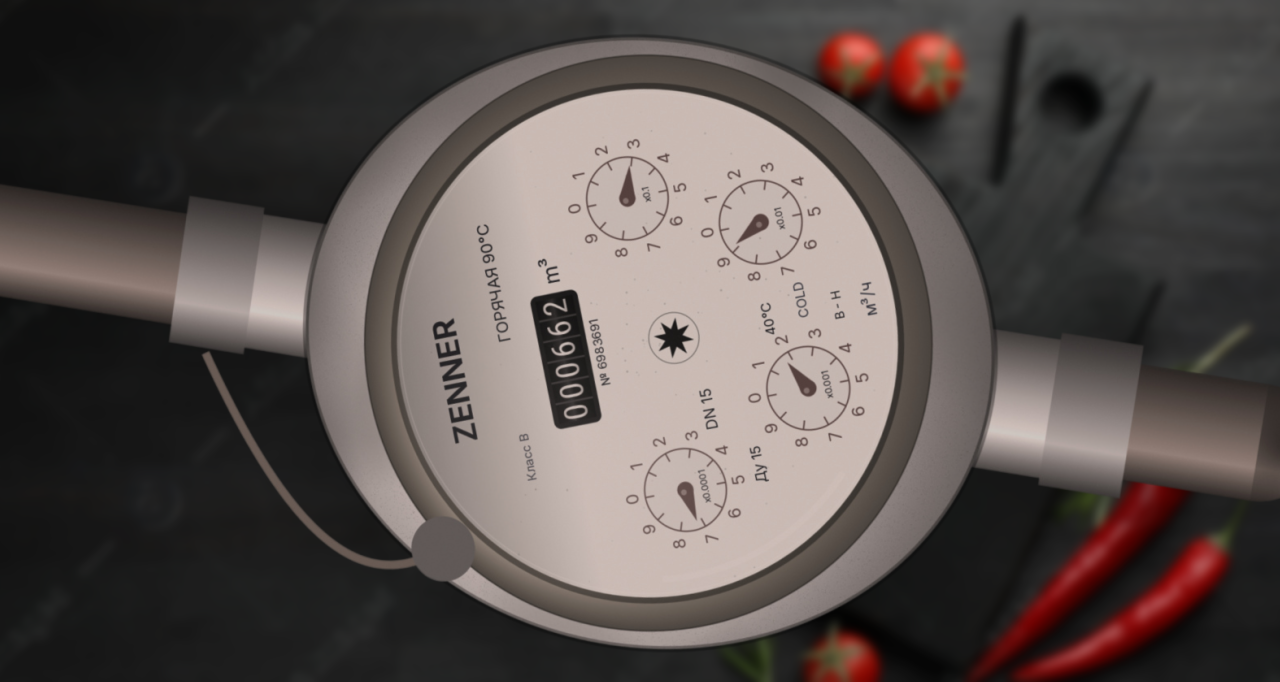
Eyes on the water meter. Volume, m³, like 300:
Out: 662.2917
